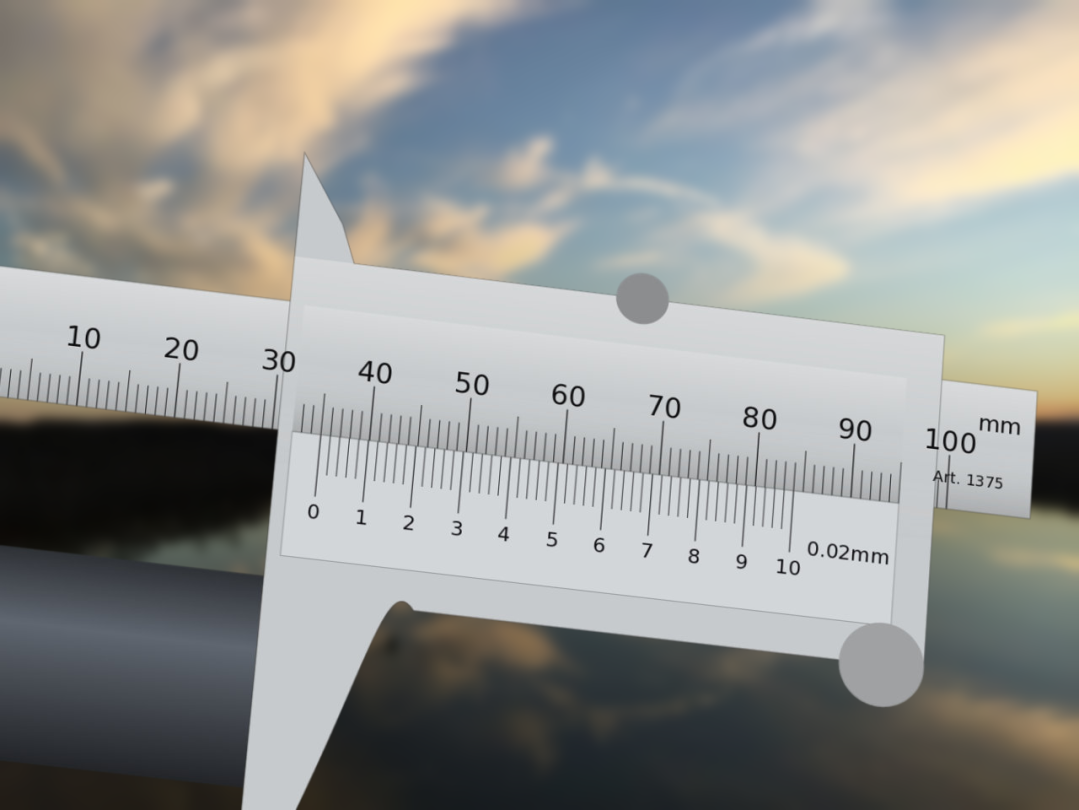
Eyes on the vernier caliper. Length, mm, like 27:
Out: 35.0
